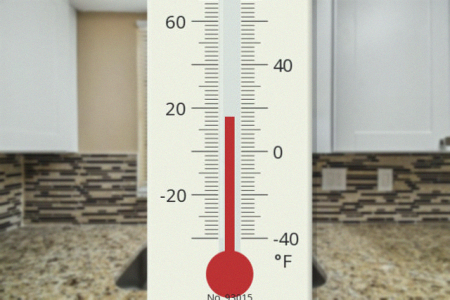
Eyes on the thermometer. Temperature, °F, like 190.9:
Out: 16
